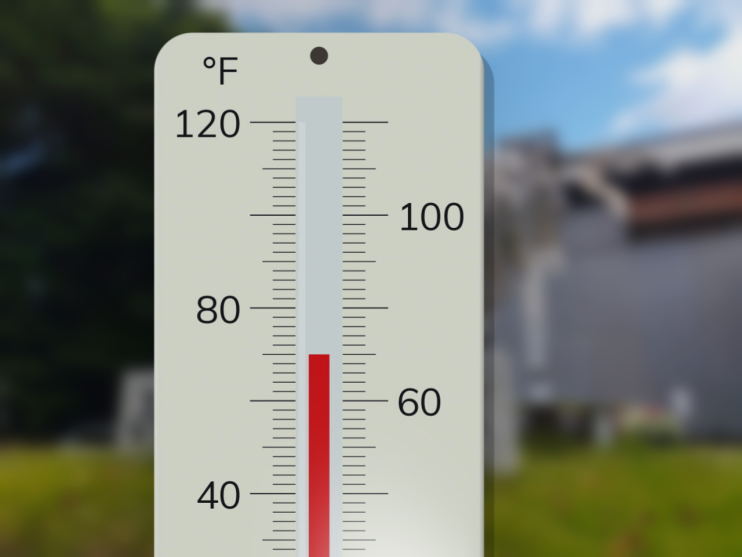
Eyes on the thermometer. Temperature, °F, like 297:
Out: 70
